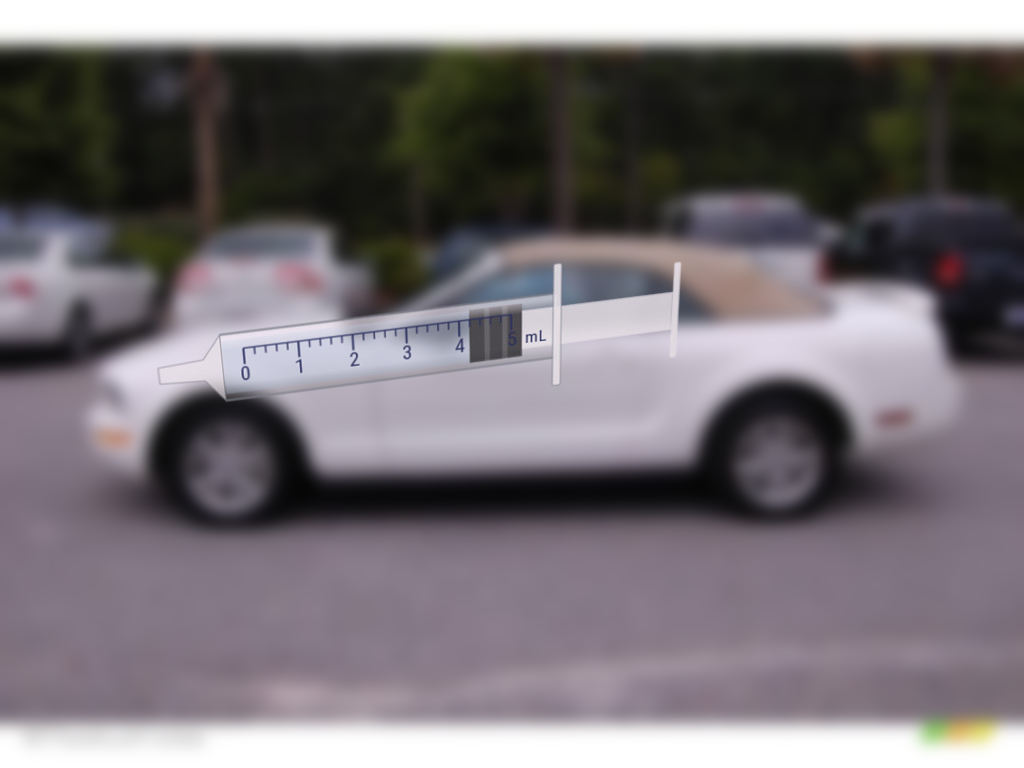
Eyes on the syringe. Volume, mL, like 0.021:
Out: 4.2
